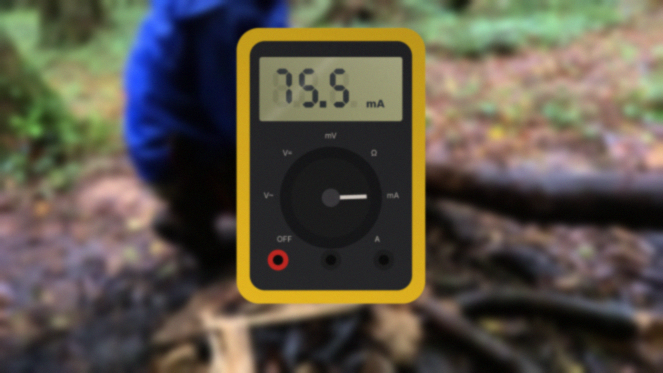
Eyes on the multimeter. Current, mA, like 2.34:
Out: 75.5
